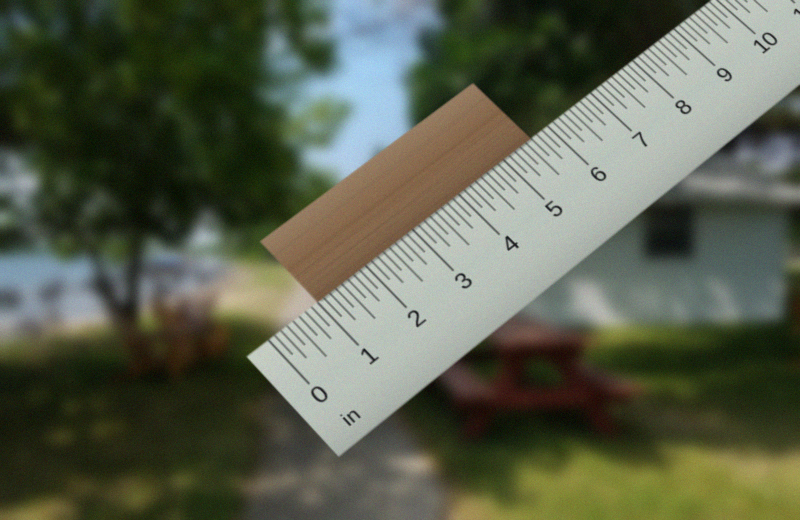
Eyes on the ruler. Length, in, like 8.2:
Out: 4.625
